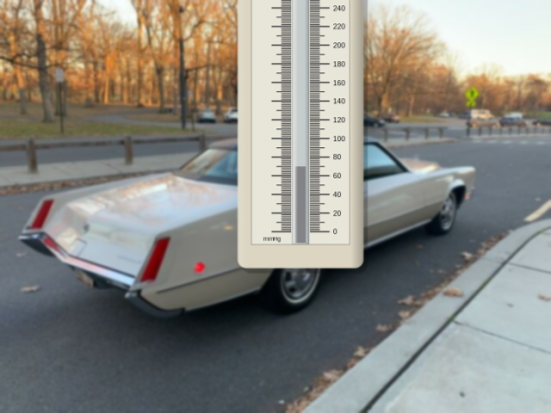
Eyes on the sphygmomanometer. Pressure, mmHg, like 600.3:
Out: 70
